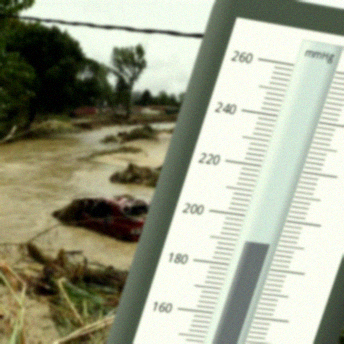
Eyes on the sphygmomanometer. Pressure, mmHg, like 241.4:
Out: 190
